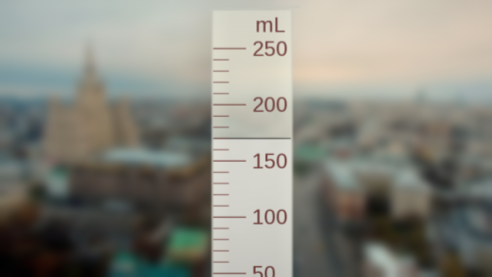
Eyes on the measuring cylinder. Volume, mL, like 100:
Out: 170
